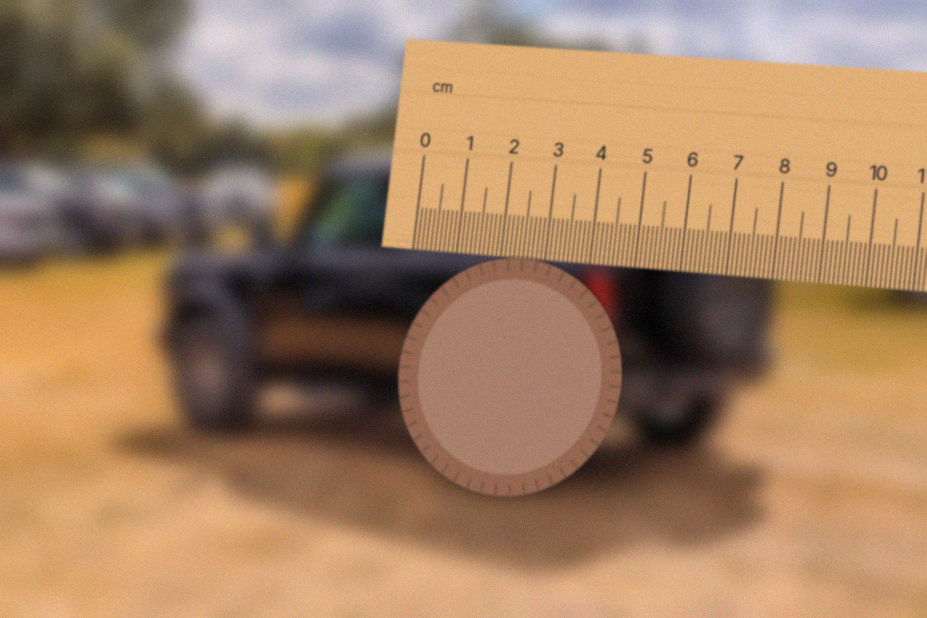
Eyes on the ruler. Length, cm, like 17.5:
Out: 5
